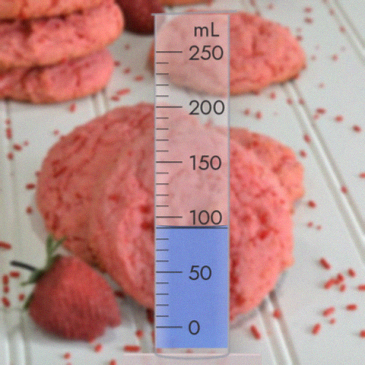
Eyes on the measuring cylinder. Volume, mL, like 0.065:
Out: 90
